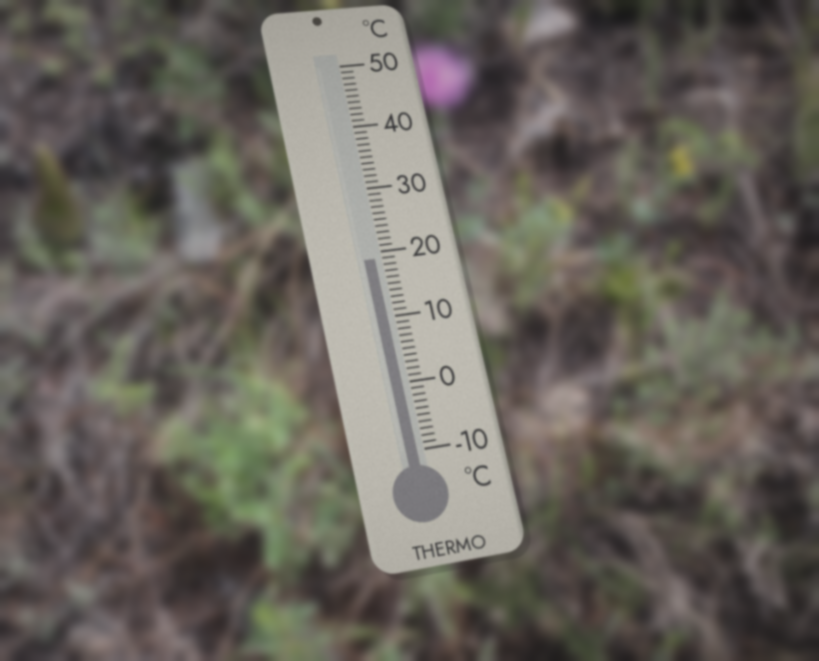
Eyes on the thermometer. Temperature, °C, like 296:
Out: 19
